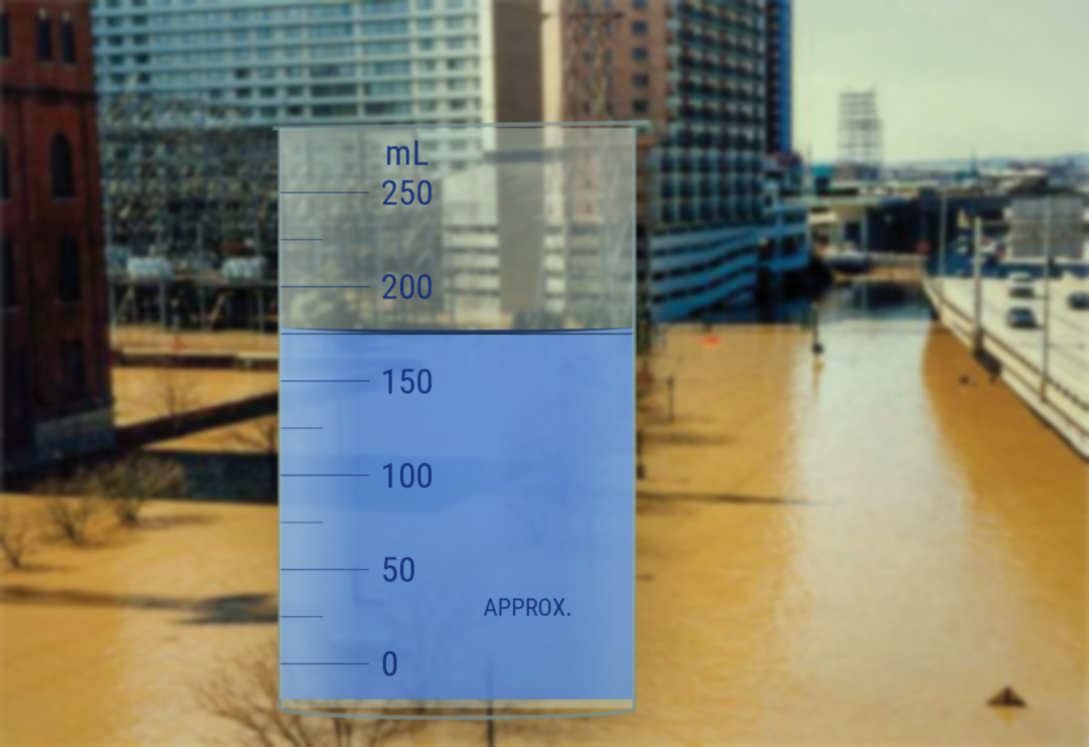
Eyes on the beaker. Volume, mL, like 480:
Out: 175
